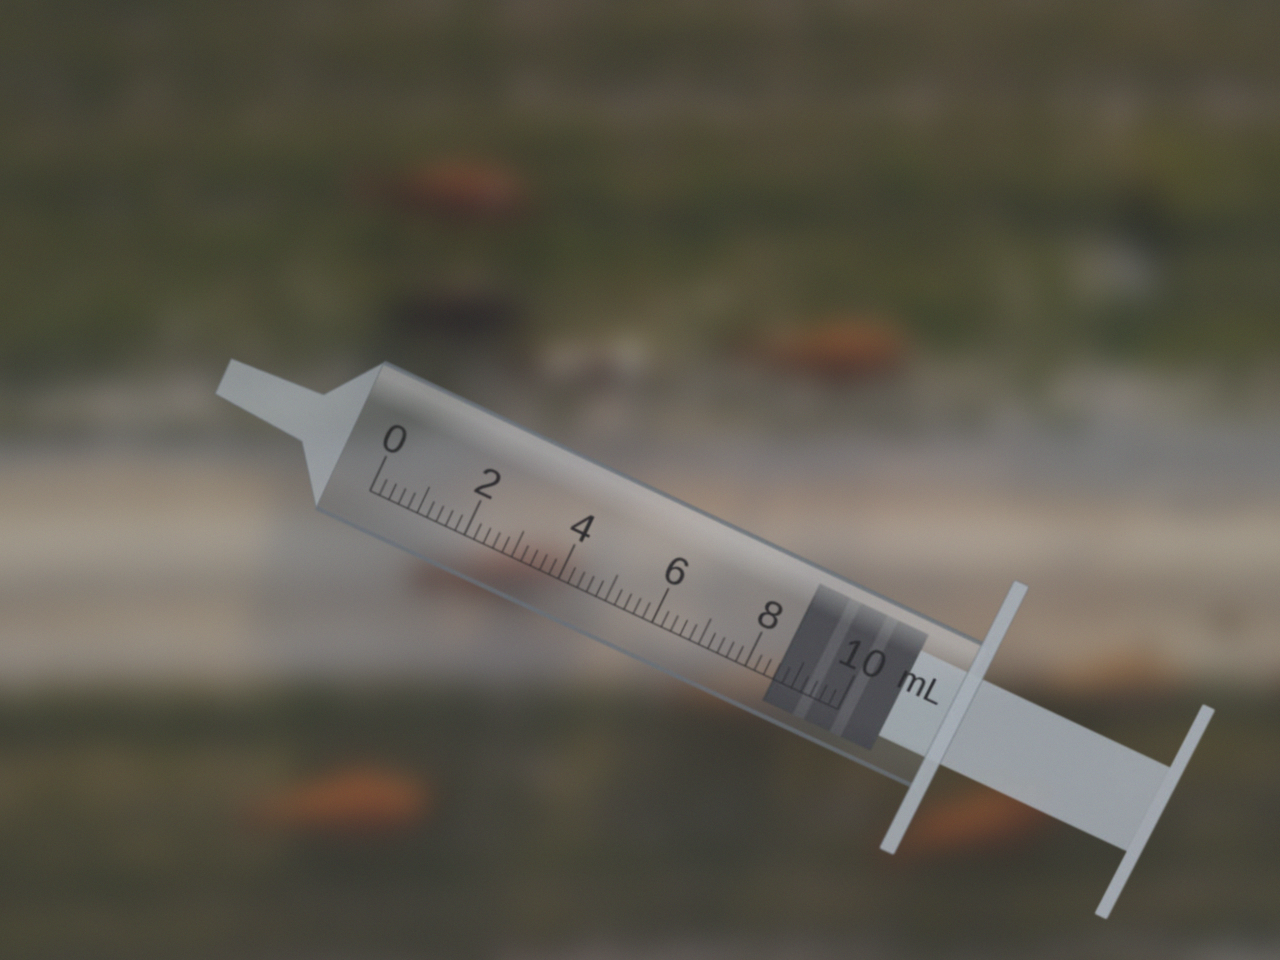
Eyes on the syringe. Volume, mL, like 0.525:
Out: 8.6
